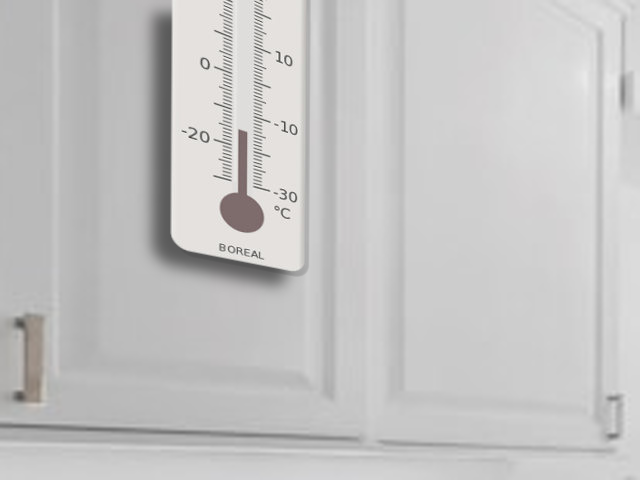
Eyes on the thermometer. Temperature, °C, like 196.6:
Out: -15
